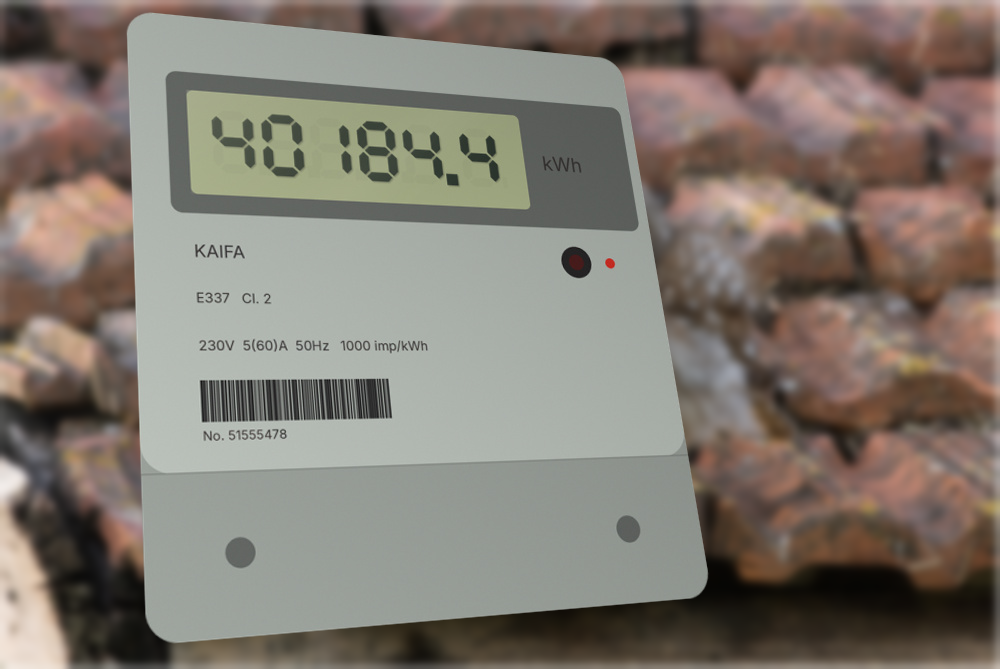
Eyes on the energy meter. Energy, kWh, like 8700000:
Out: 40184.4
